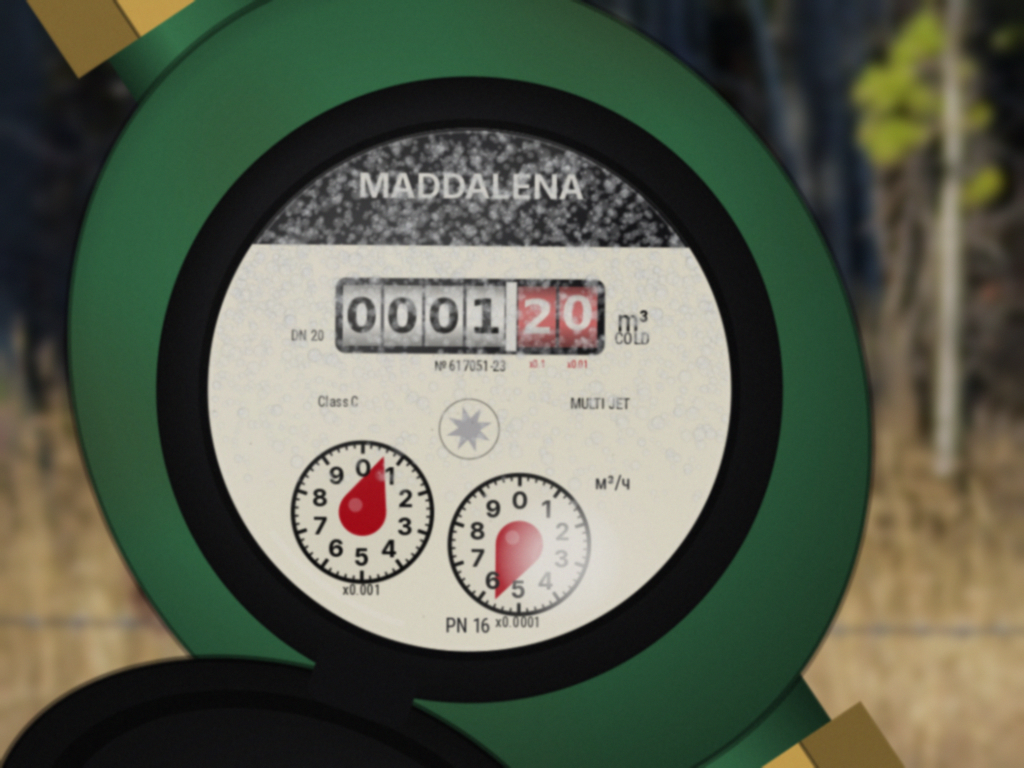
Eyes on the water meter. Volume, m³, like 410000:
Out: 1.2005
